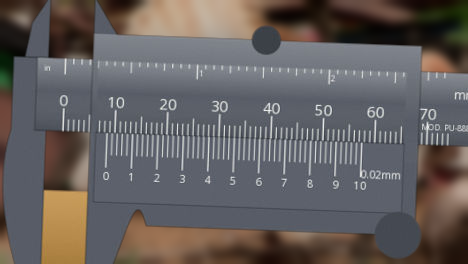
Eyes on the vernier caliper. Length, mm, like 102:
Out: 8.5
